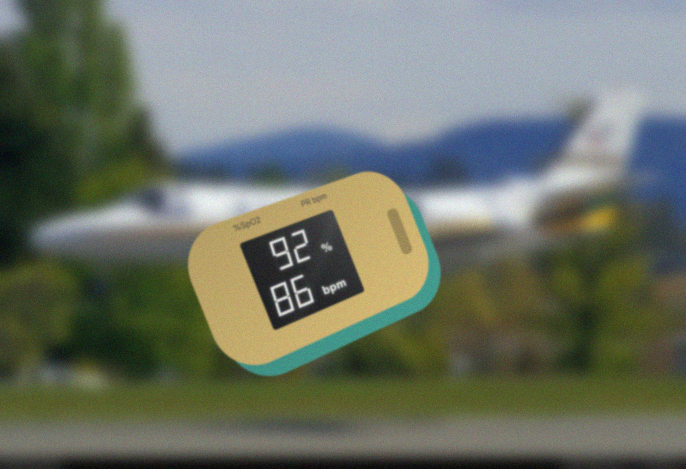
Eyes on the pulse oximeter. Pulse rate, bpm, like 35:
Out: 86
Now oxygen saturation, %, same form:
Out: 92
